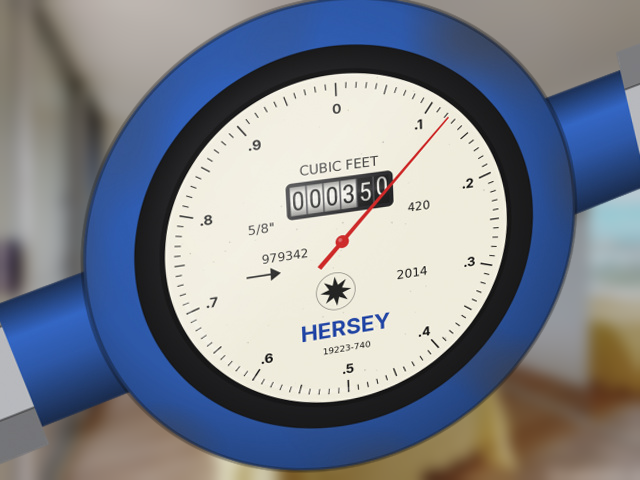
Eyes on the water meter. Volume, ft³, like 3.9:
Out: 350.12
